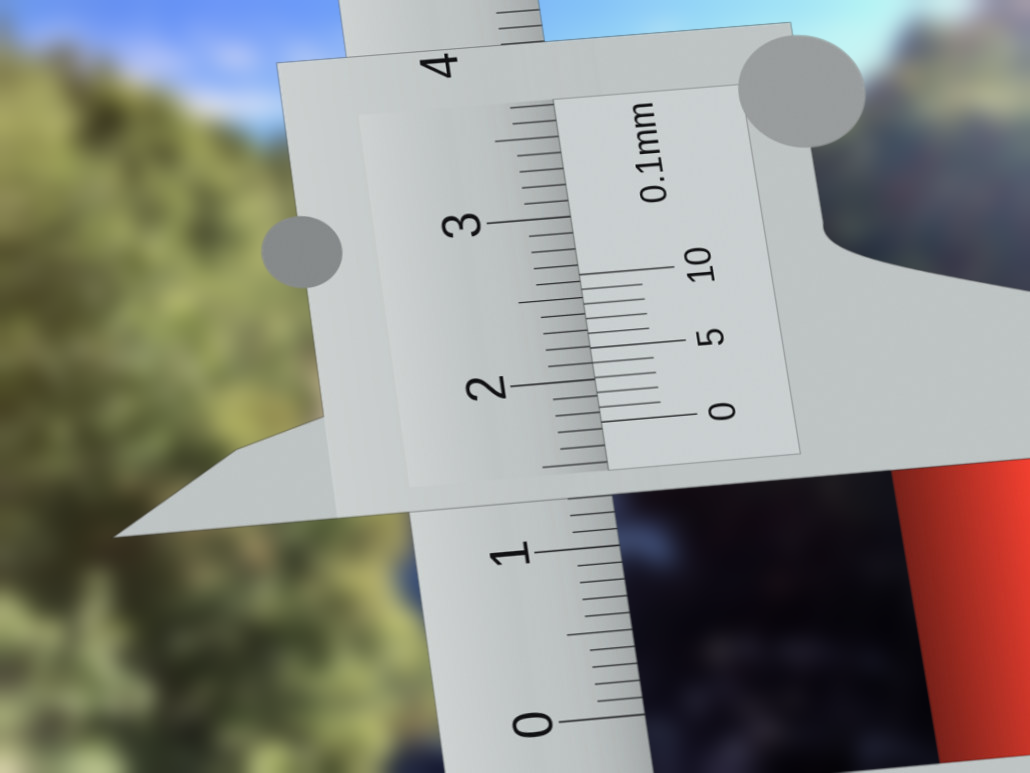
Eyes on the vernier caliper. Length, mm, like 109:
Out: 17.4
